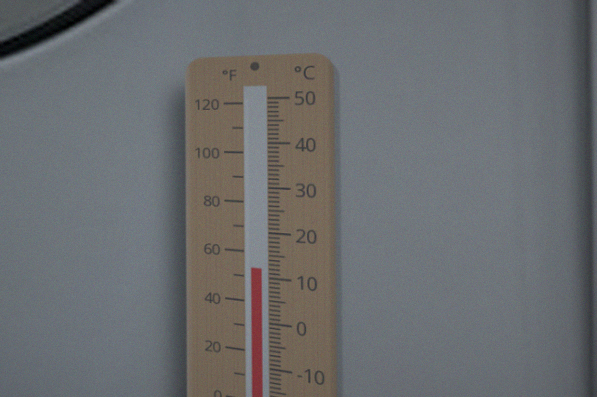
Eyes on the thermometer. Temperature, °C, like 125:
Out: 12
